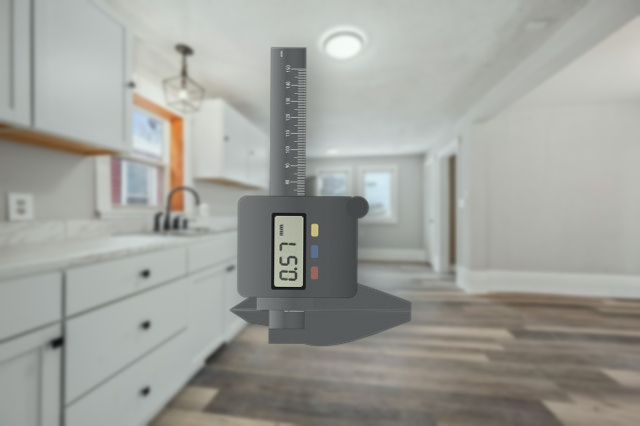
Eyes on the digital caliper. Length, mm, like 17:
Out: 0.57
